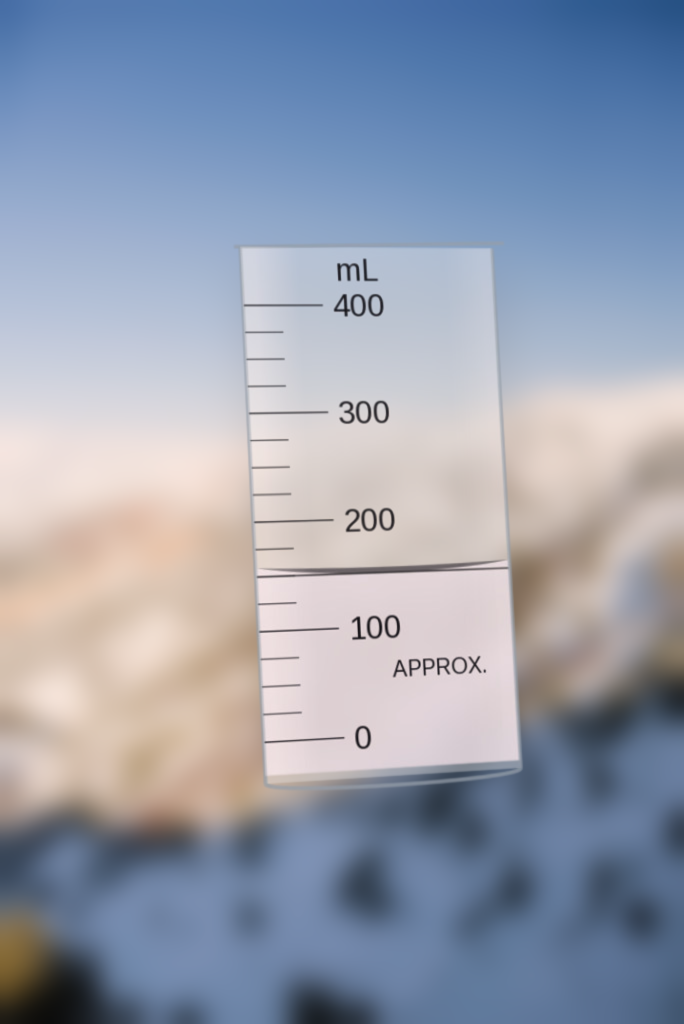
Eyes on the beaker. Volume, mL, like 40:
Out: 150
